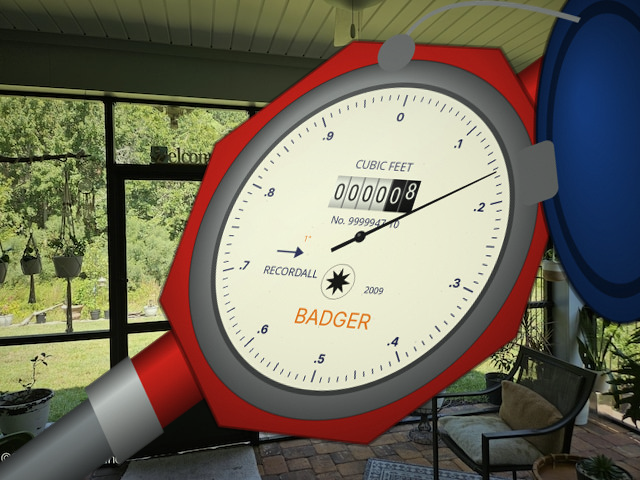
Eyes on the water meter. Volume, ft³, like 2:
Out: 8.16
